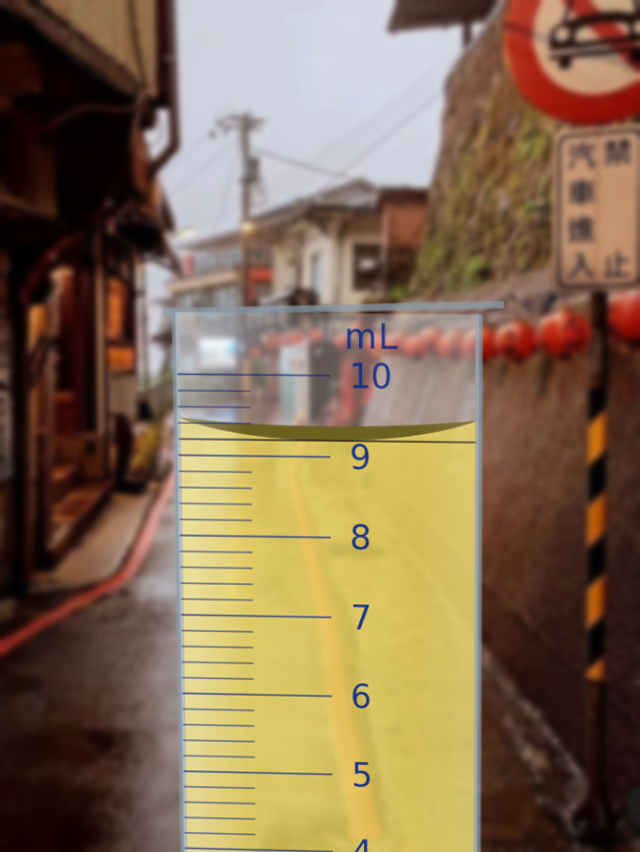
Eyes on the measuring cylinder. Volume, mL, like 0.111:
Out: 9.2
